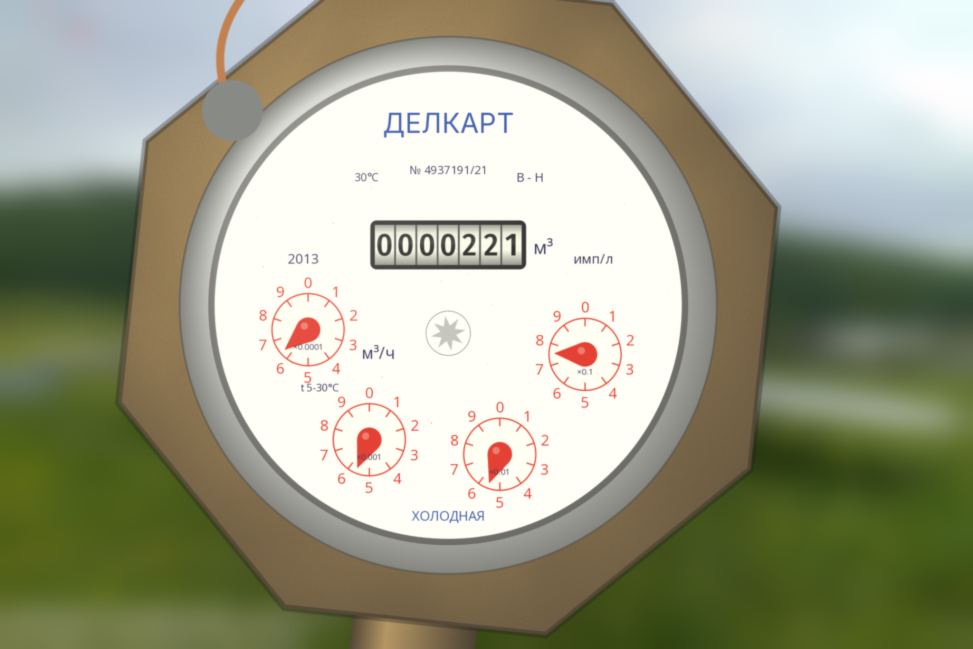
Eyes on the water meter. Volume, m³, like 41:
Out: 221.7556
